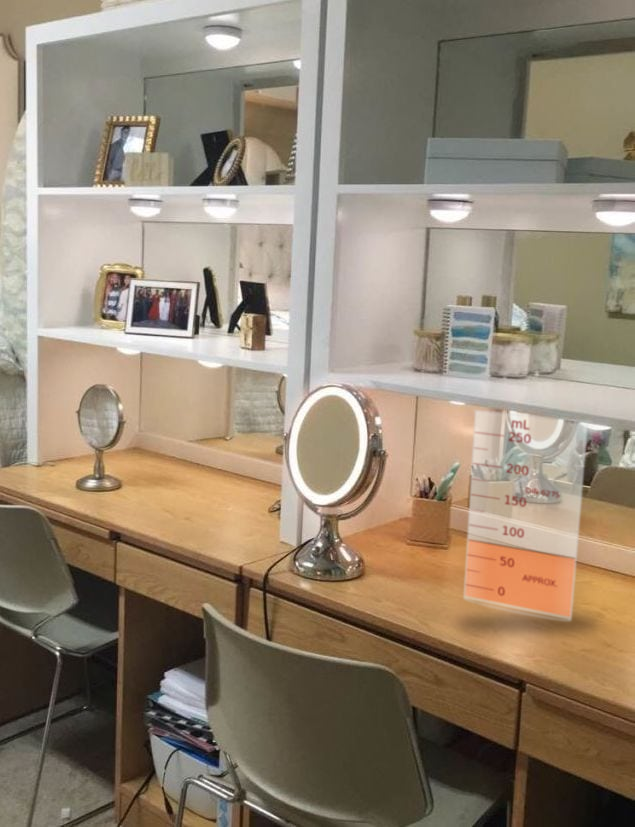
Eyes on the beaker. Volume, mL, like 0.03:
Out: 75
